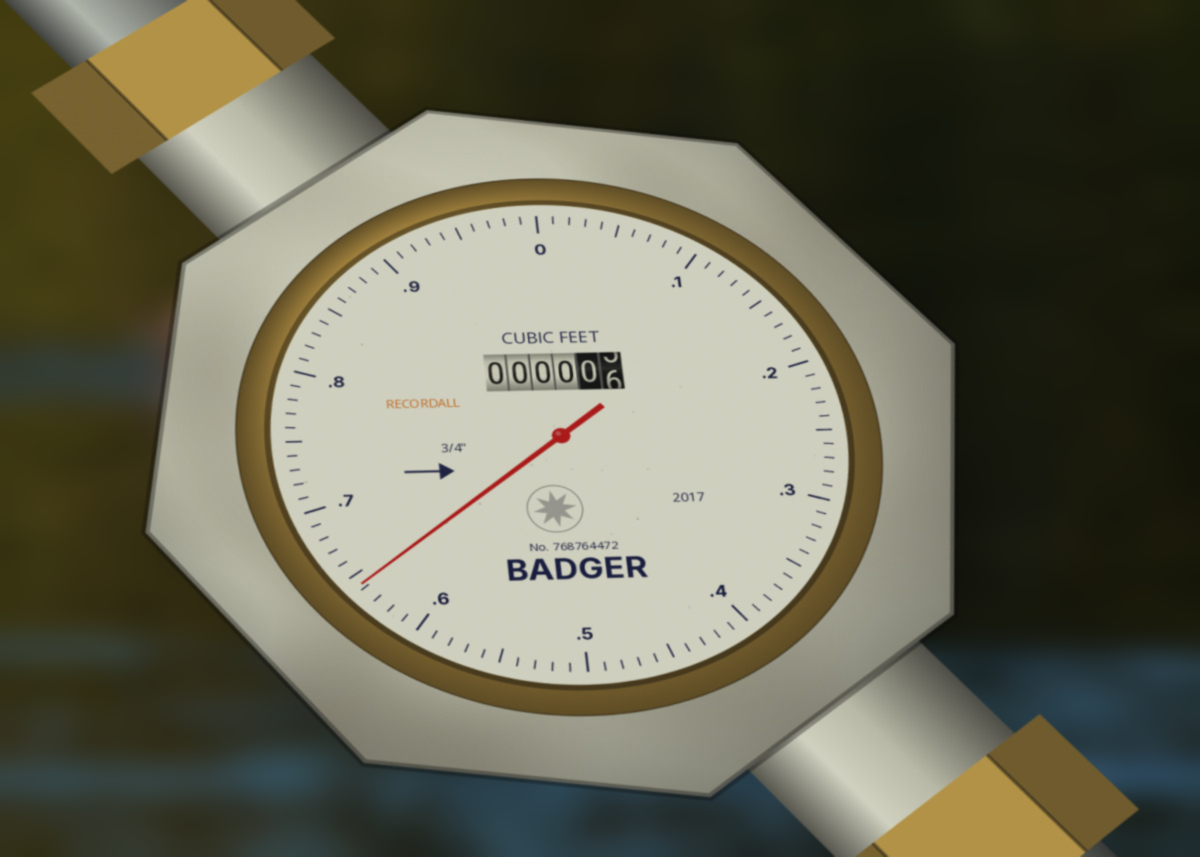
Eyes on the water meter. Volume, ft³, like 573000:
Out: 5.64
